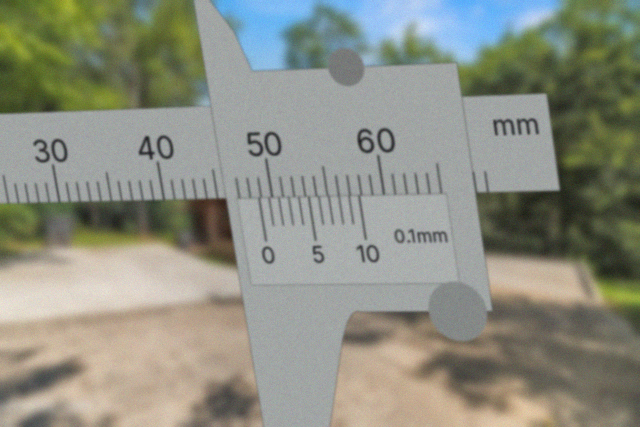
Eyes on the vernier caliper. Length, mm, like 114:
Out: 48.8
